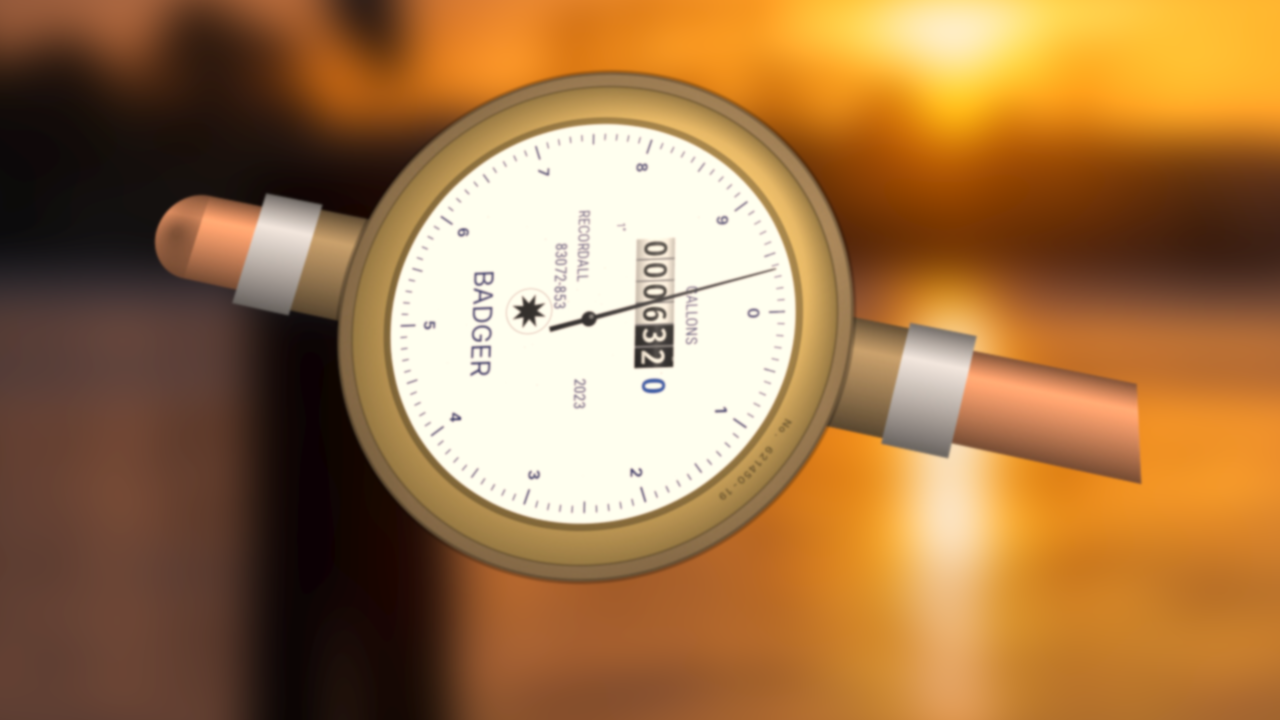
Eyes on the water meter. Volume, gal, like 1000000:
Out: 6319.6
